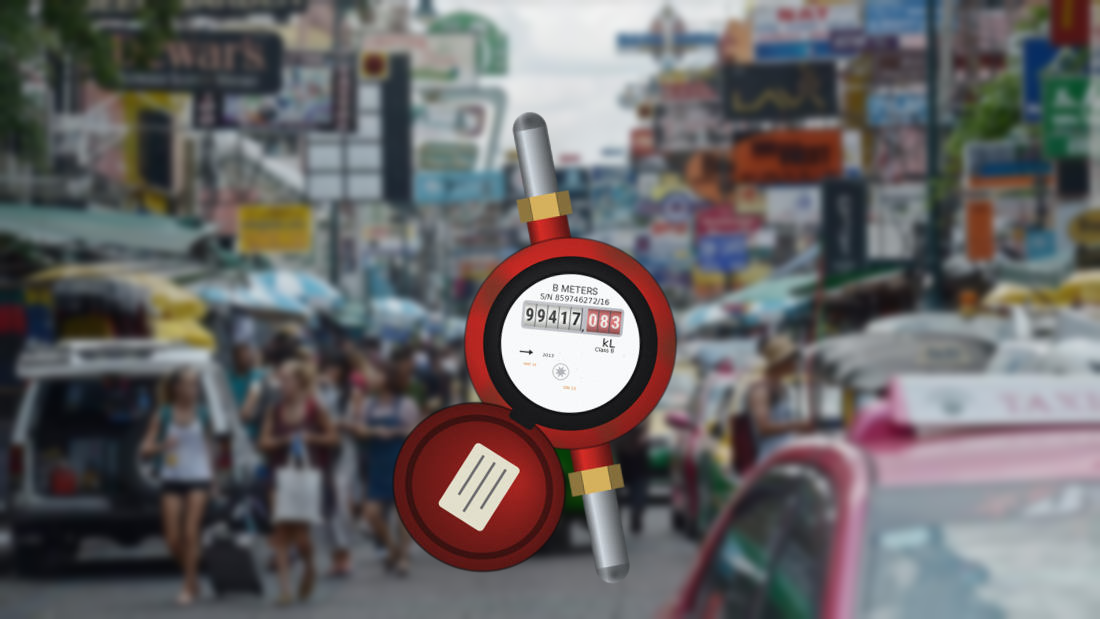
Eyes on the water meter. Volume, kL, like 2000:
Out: 99417.083
